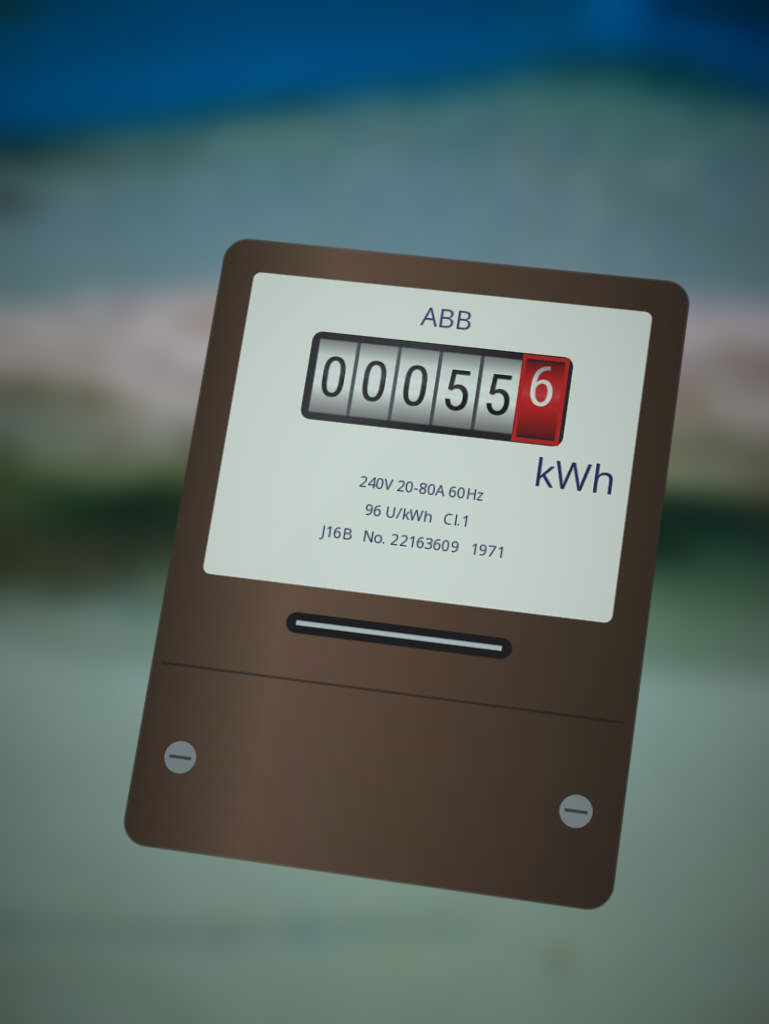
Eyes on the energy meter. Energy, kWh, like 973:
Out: 55.6
